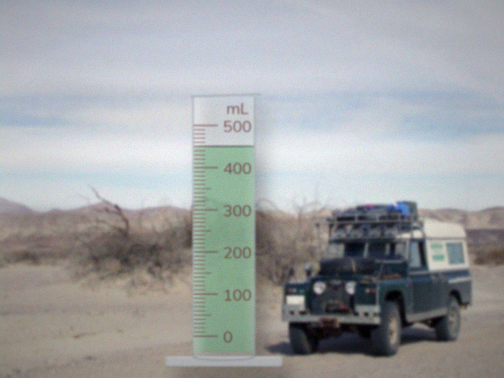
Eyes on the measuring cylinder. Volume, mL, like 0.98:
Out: 450
